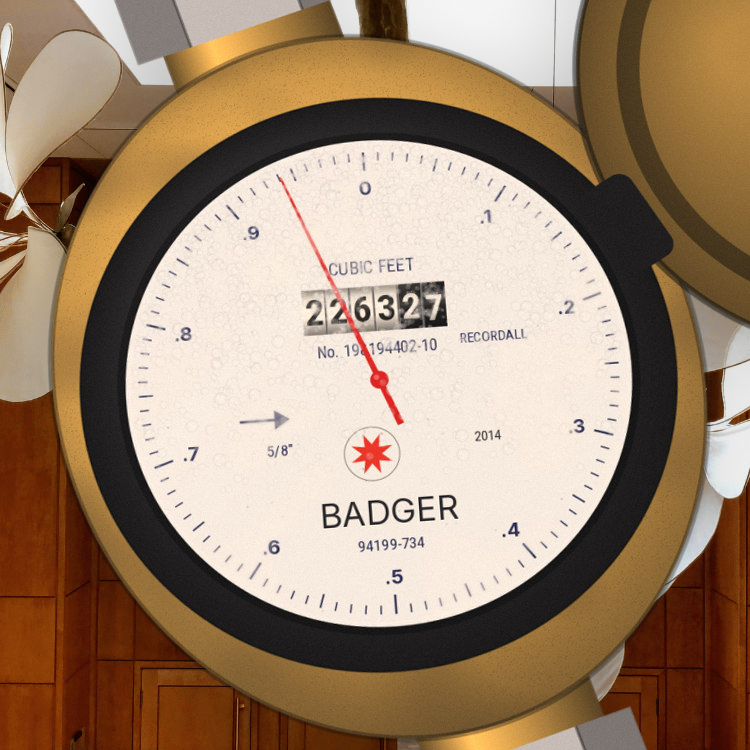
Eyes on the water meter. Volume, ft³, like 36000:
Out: 226326.94
